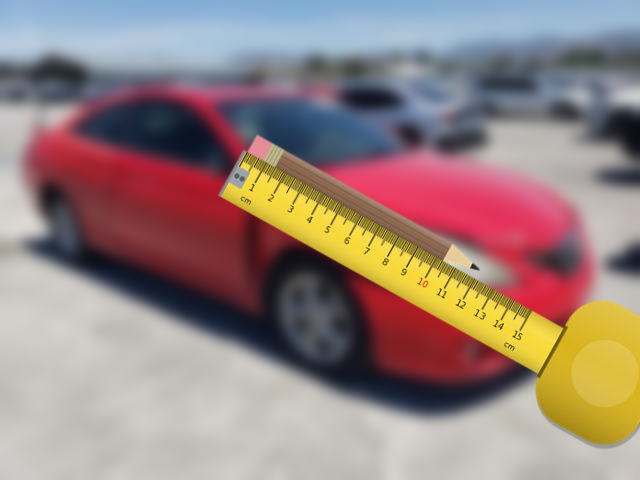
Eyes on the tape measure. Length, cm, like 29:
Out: 12
